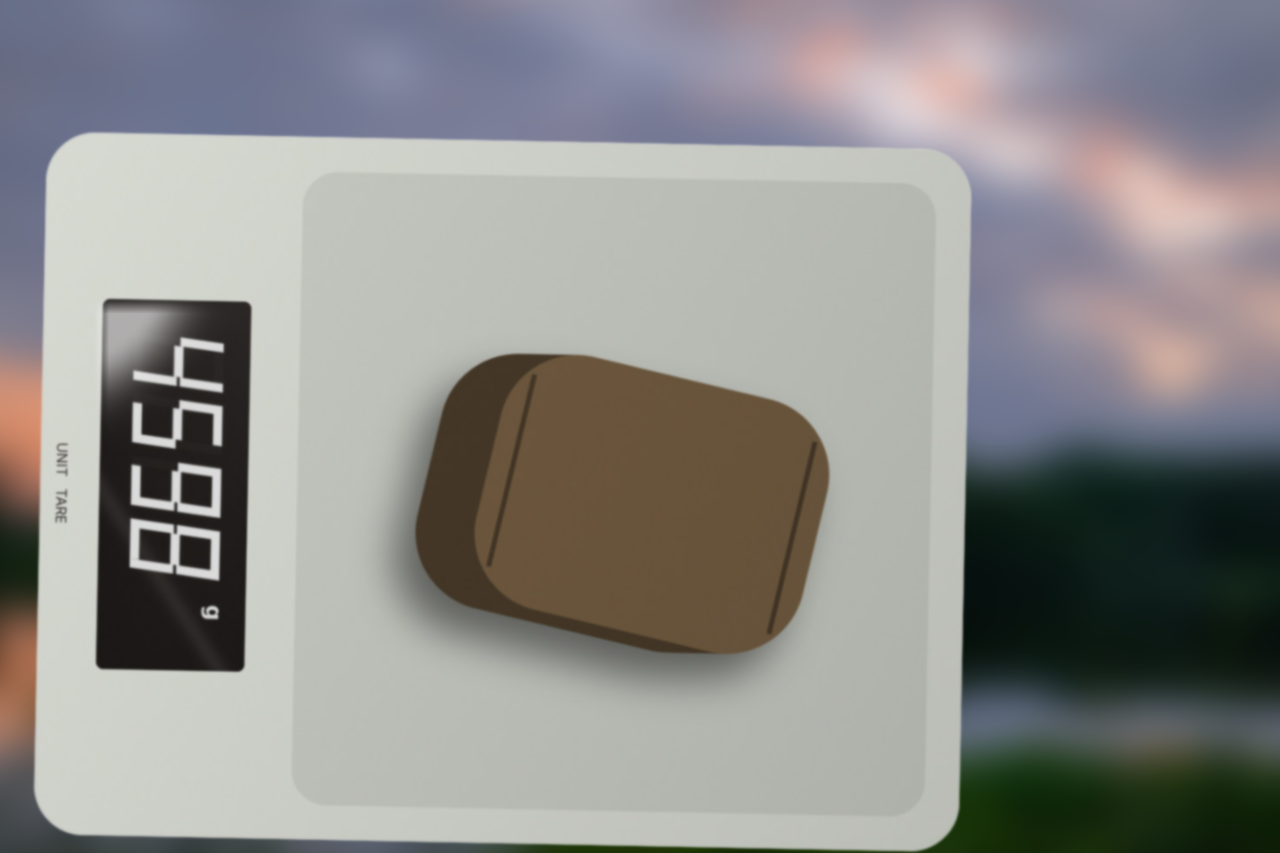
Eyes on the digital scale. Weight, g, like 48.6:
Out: 4598
